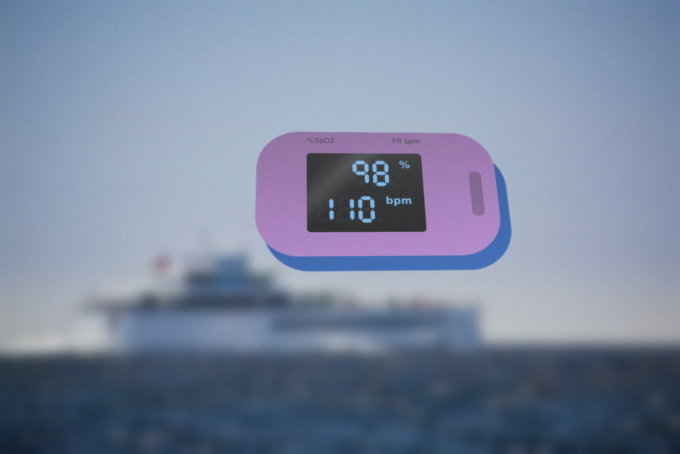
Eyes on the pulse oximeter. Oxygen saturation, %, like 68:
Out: 98
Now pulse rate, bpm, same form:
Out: 110
